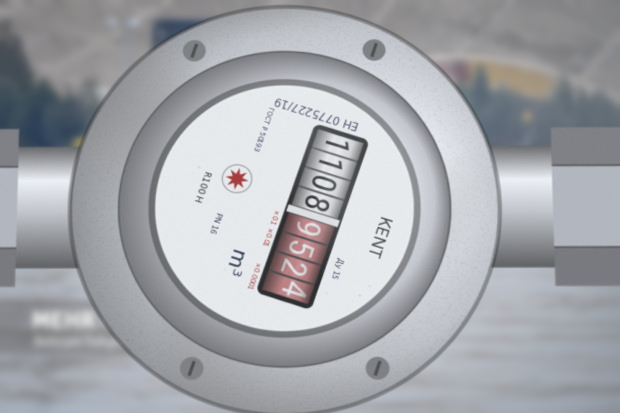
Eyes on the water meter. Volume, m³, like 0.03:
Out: 1108.9524
